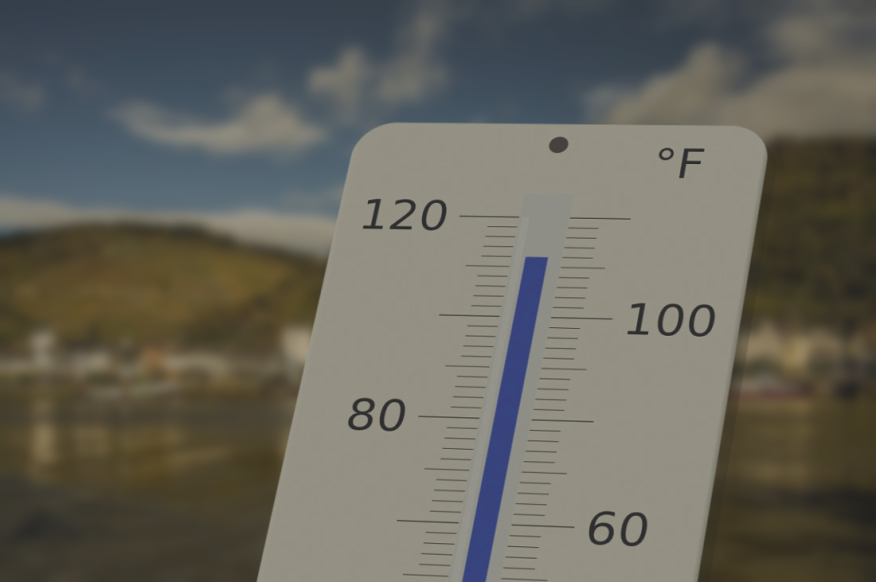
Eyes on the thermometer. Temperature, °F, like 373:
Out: 112
